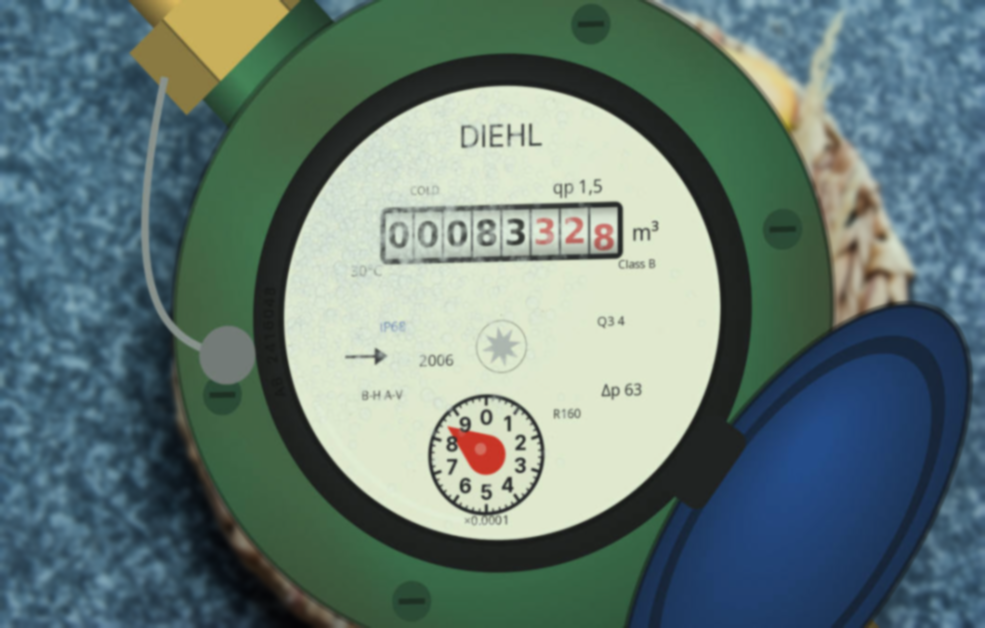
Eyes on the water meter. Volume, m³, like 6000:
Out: 83.3278
